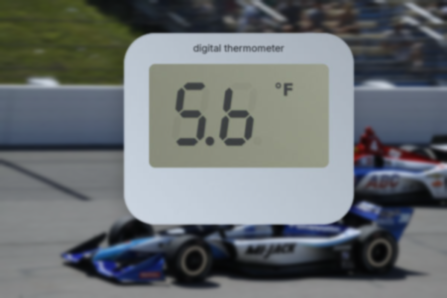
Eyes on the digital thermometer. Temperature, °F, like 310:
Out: 5.6
